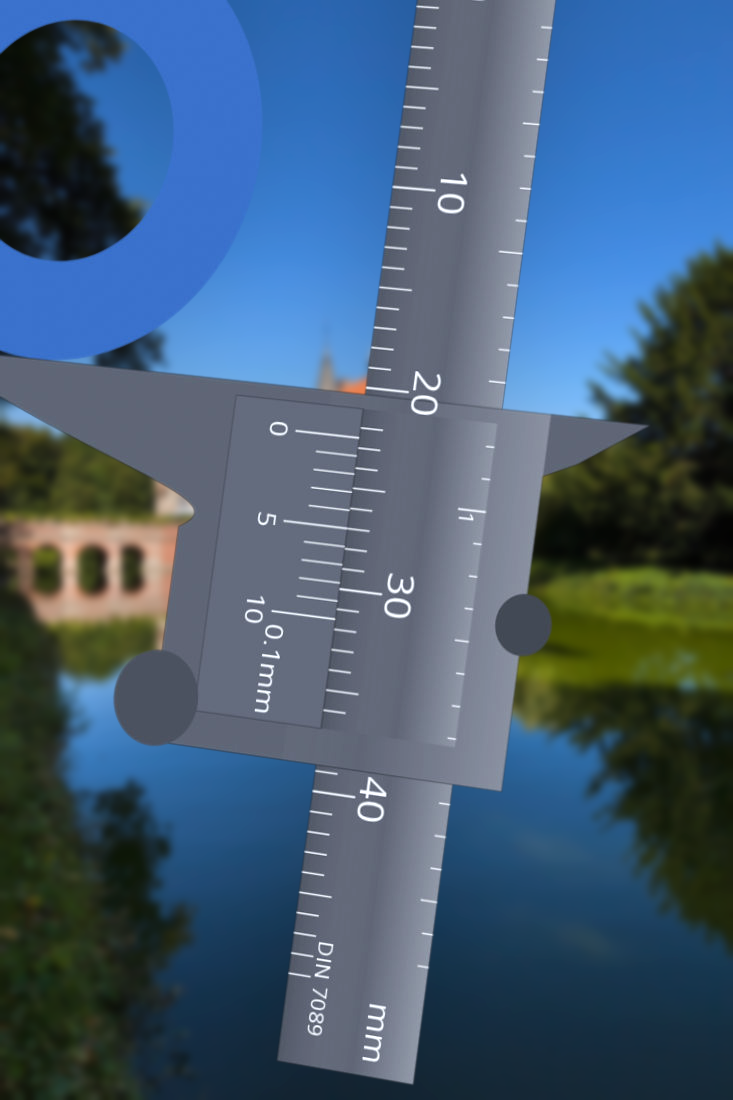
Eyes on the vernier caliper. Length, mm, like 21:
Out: 22.5
